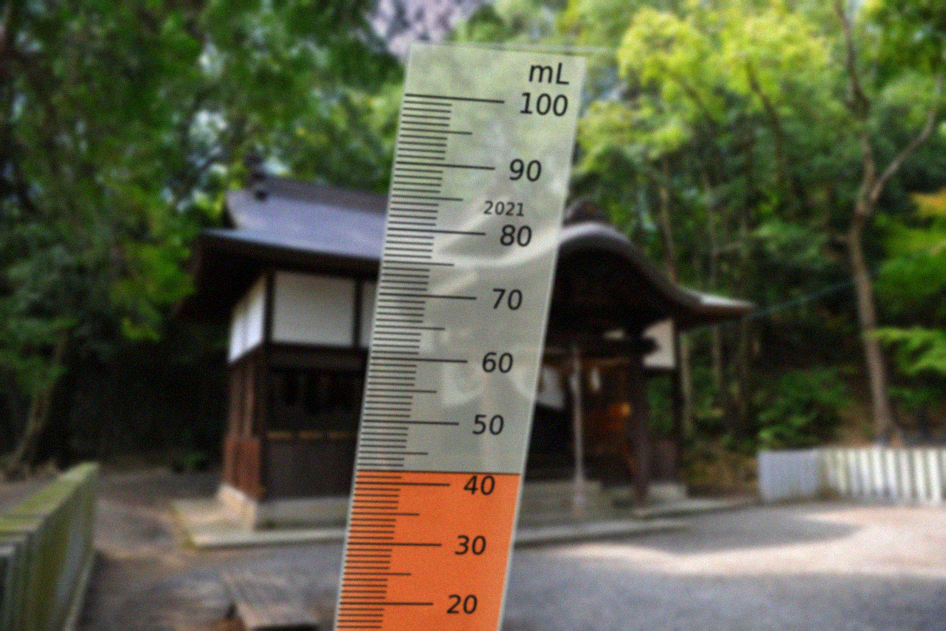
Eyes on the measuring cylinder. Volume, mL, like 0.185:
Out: 42
